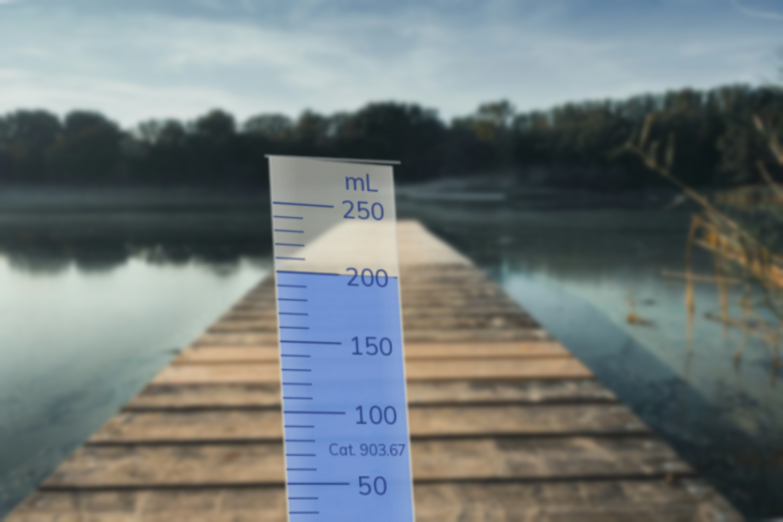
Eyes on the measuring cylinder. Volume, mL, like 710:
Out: 200
